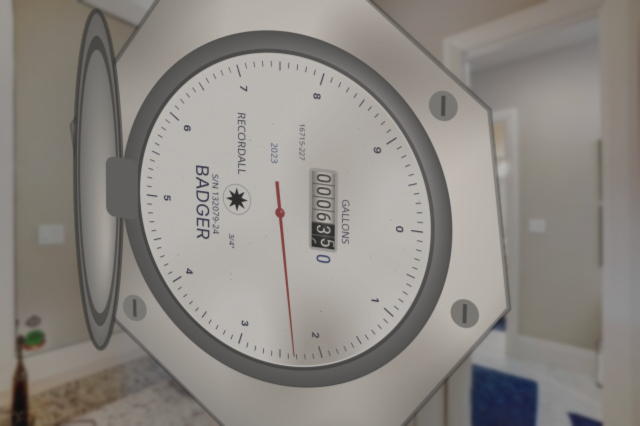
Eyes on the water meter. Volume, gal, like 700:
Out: 6352.3
